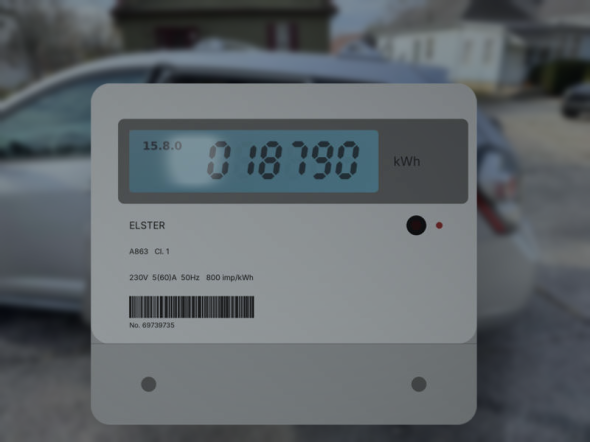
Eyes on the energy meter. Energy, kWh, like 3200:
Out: 18790
